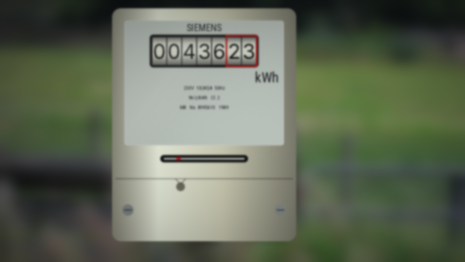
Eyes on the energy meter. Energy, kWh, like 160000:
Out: 436.23
